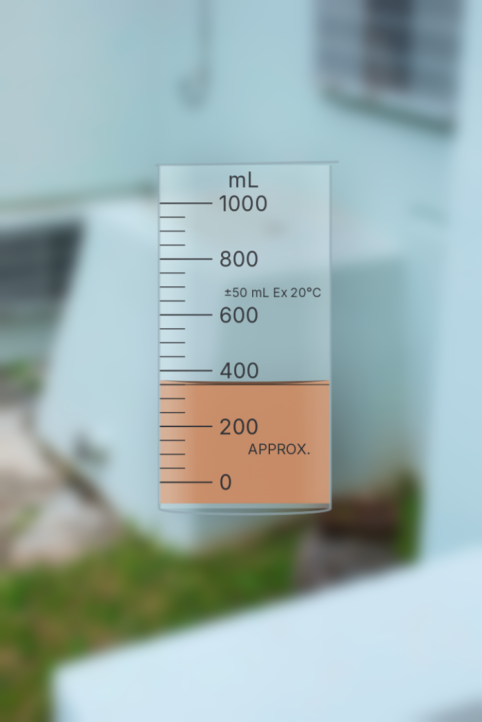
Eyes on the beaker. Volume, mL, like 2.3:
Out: 350
